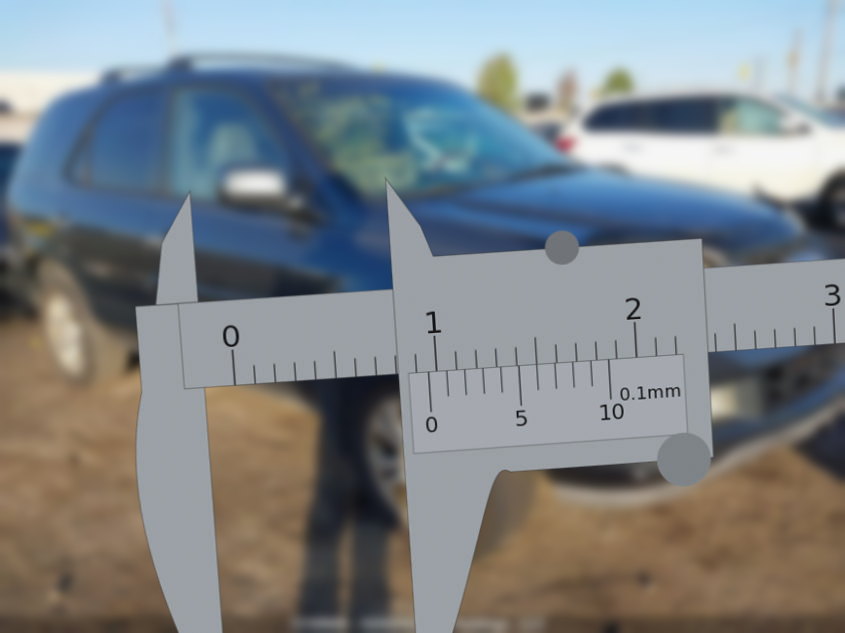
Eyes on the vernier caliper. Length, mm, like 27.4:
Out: 9.6
